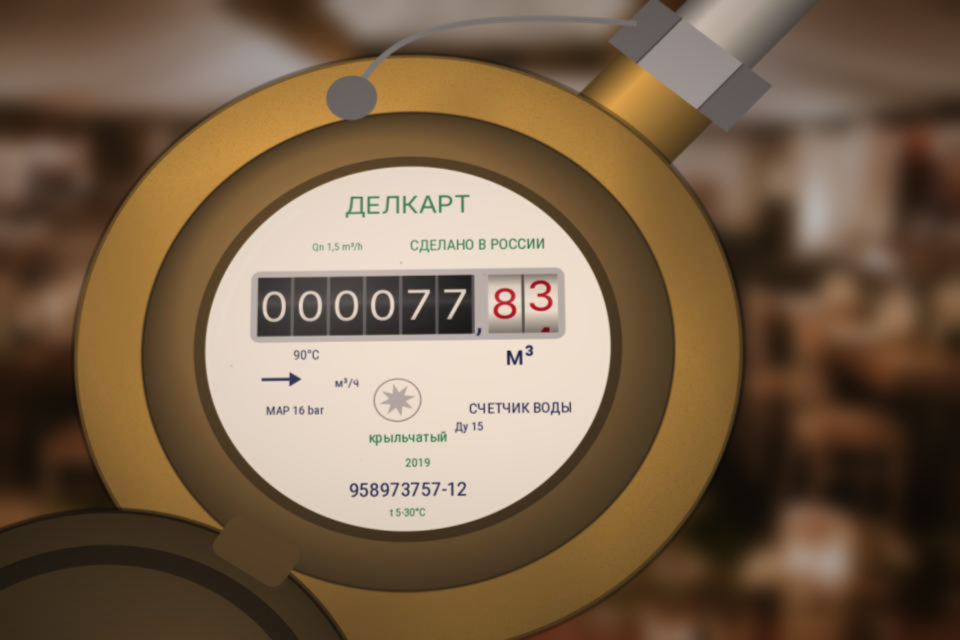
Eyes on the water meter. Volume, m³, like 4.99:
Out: 77.83
